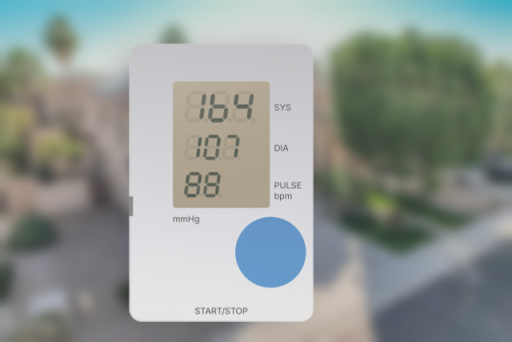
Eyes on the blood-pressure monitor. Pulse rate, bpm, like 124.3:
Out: 88
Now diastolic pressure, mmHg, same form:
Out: 107
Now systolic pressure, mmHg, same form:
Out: 164
